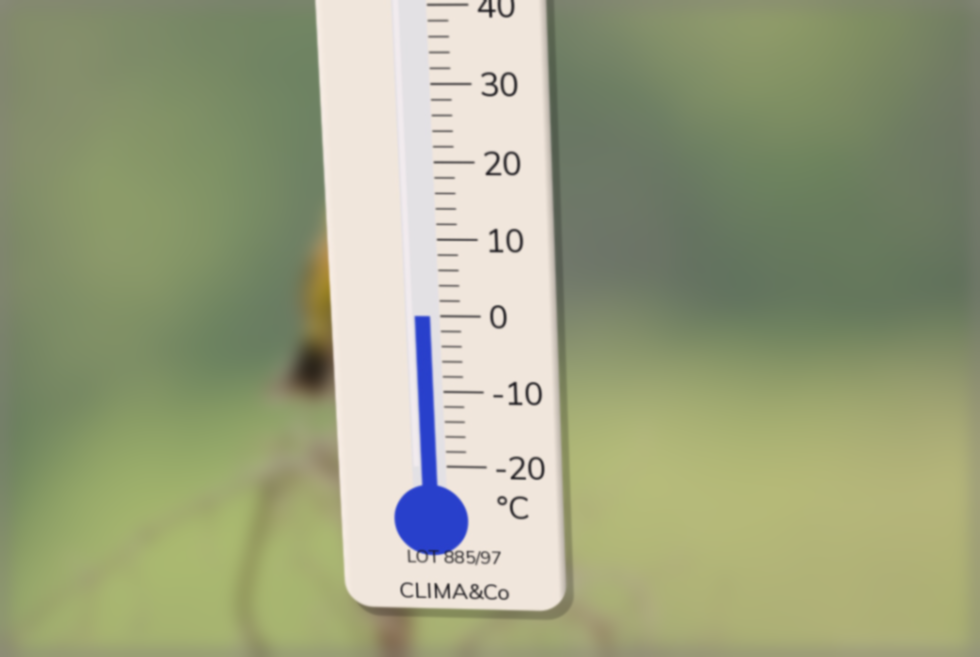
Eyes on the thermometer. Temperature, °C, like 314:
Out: 0
